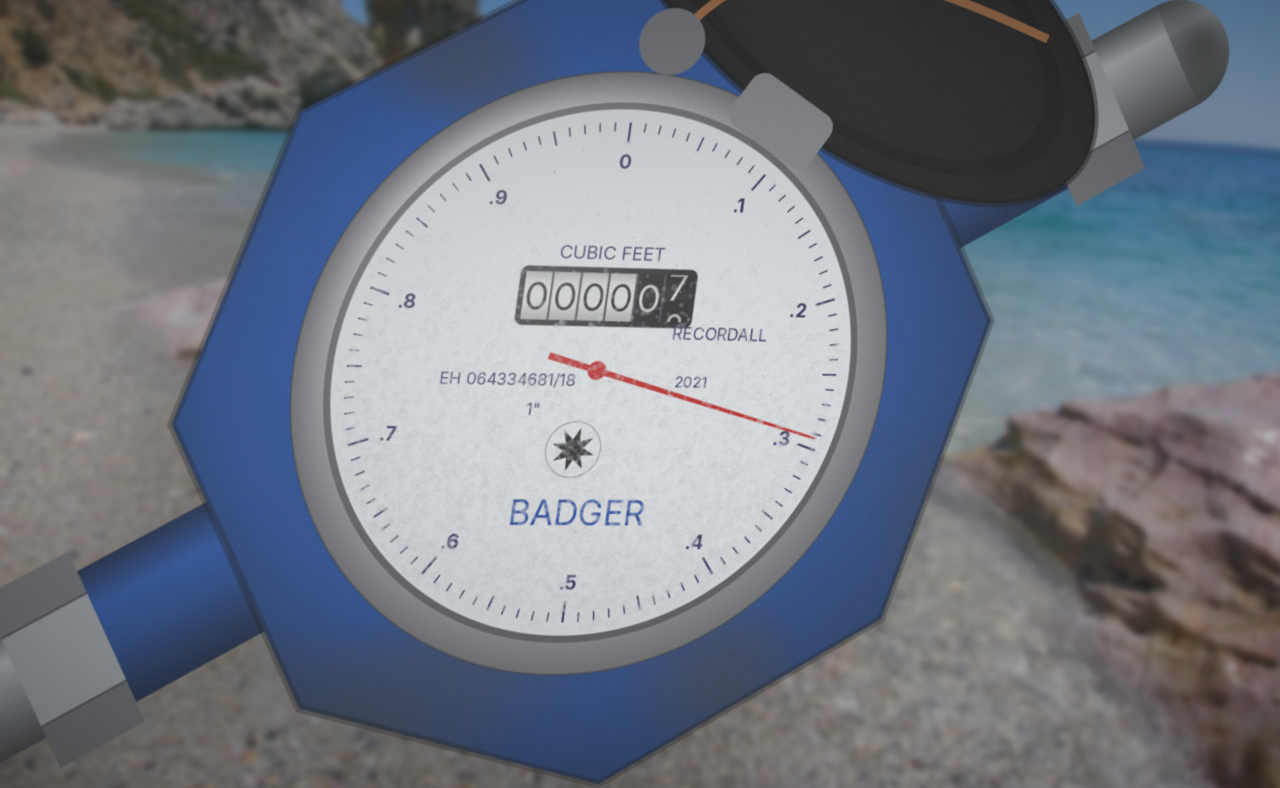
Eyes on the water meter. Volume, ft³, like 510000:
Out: 7.29
